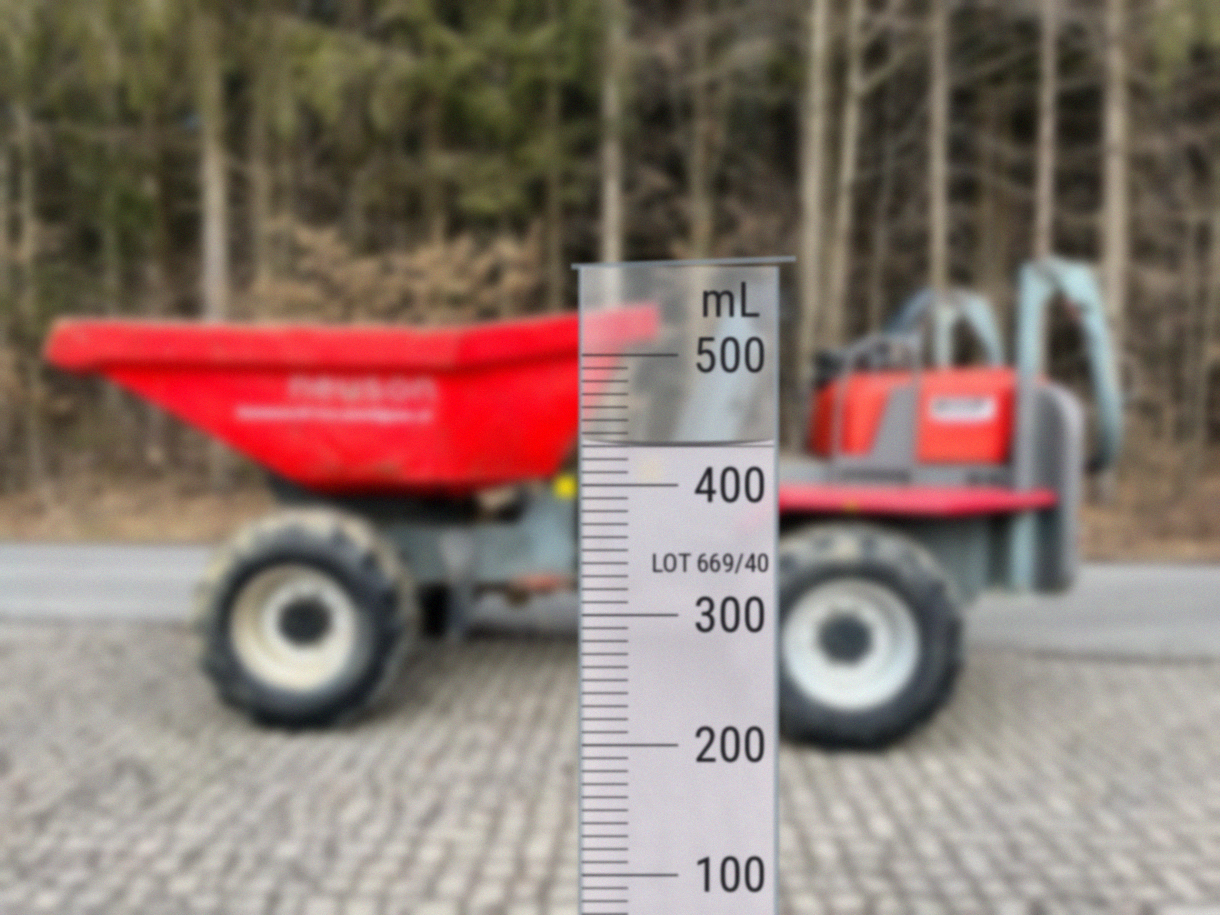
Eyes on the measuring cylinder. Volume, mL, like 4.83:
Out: 430
